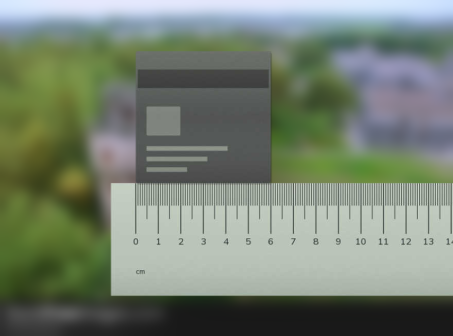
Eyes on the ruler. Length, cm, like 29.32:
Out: 6
